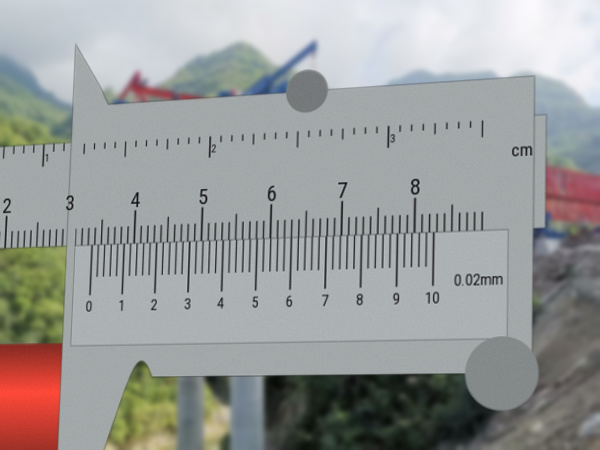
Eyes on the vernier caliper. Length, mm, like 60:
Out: 33.6
